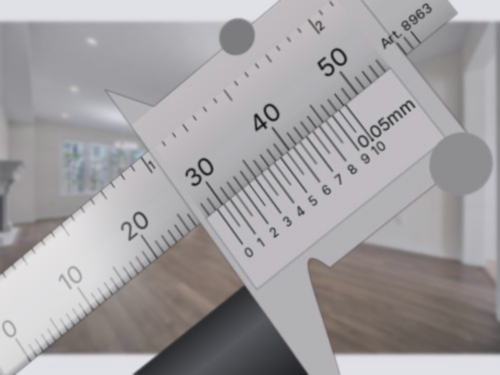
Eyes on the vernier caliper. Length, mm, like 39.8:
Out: 29.2
